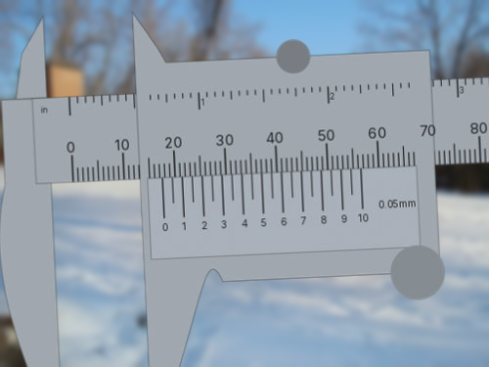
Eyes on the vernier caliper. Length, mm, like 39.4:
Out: 17.5
